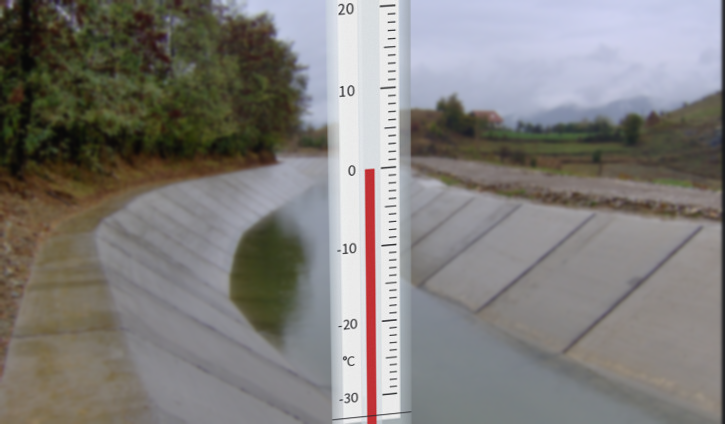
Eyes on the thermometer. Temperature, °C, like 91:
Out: 0
